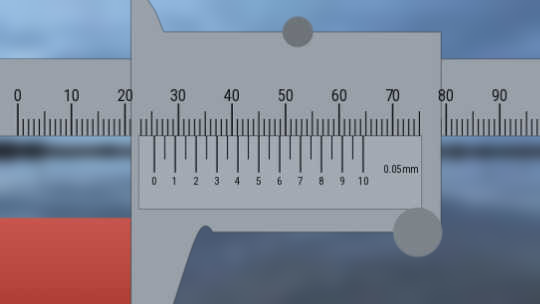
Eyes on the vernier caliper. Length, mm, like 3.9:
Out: 25.5
